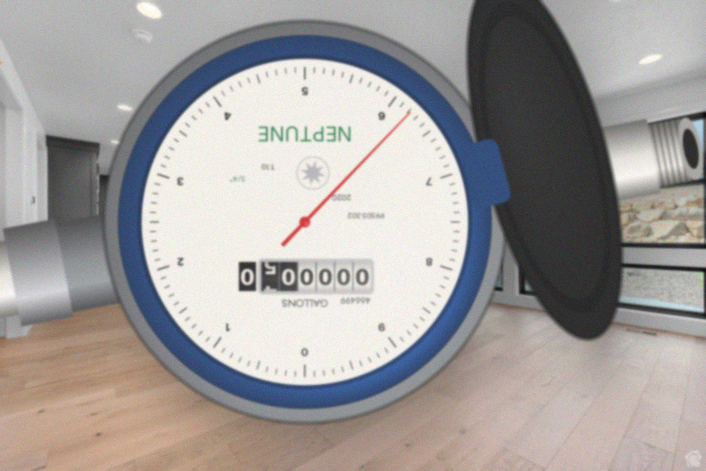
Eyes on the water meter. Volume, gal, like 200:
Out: 46.2
